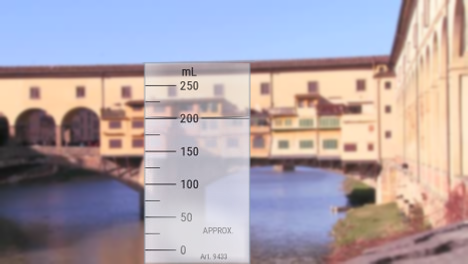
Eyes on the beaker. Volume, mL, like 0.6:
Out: 200
